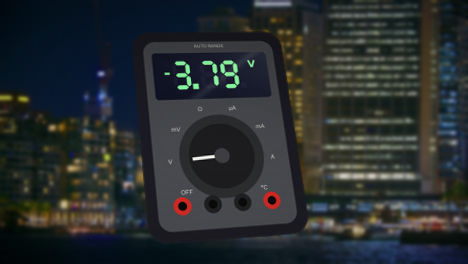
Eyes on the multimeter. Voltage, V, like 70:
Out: -3.79
